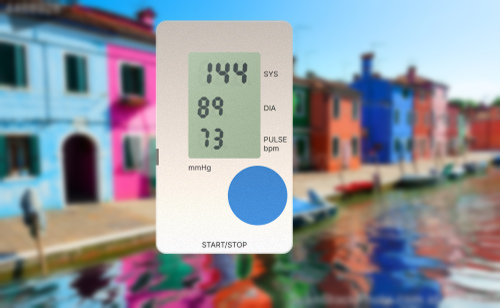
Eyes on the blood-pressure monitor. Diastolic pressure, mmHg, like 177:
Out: 89
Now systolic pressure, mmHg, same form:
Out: 144
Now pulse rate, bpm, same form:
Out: 73
